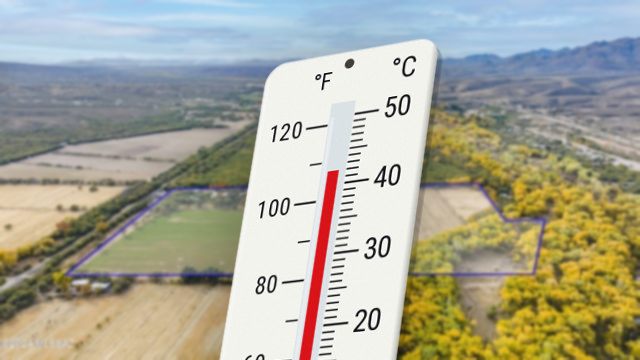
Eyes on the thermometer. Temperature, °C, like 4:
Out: 42
